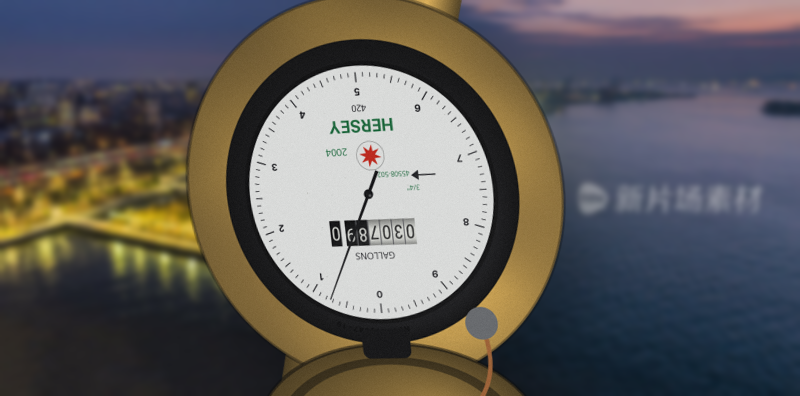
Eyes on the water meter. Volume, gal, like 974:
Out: 307890.7
